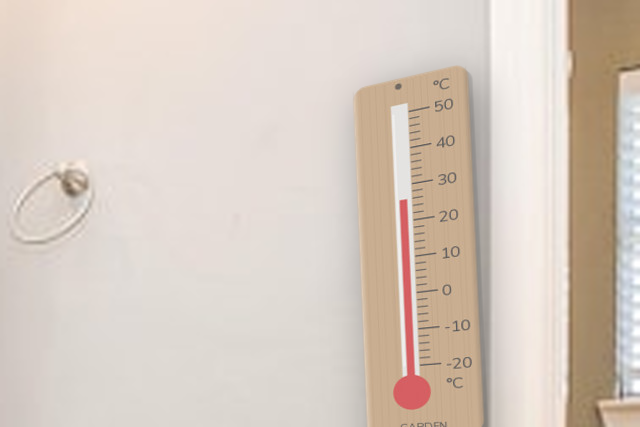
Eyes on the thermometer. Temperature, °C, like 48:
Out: 26
